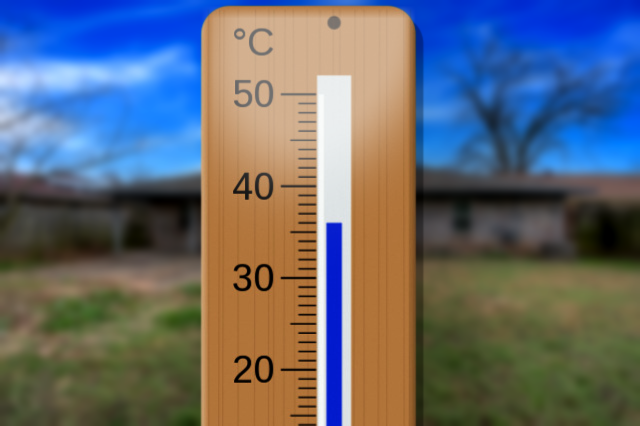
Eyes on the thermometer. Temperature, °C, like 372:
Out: 36
